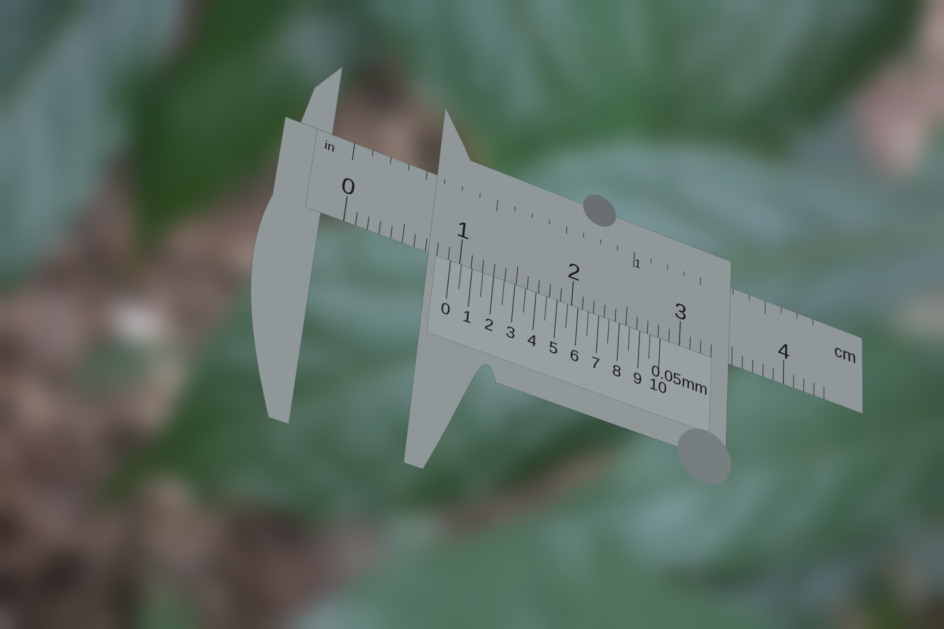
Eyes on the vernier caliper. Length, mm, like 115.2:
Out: 9.2
